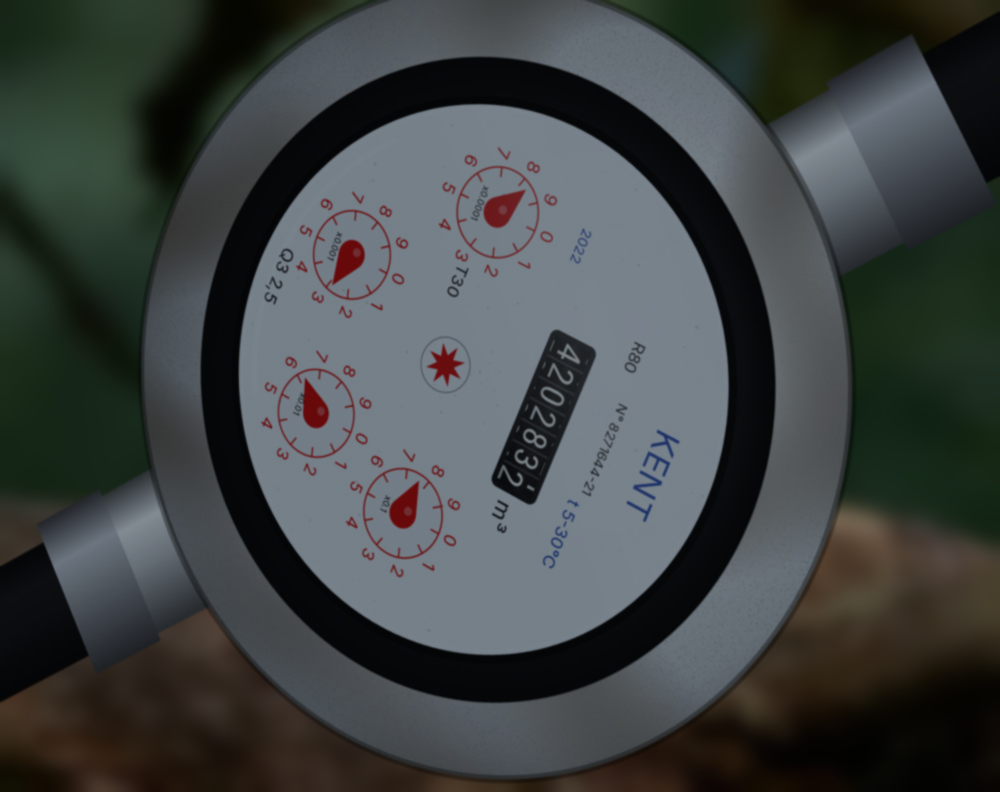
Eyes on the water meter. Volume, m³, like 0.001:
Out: 4202831.7628
